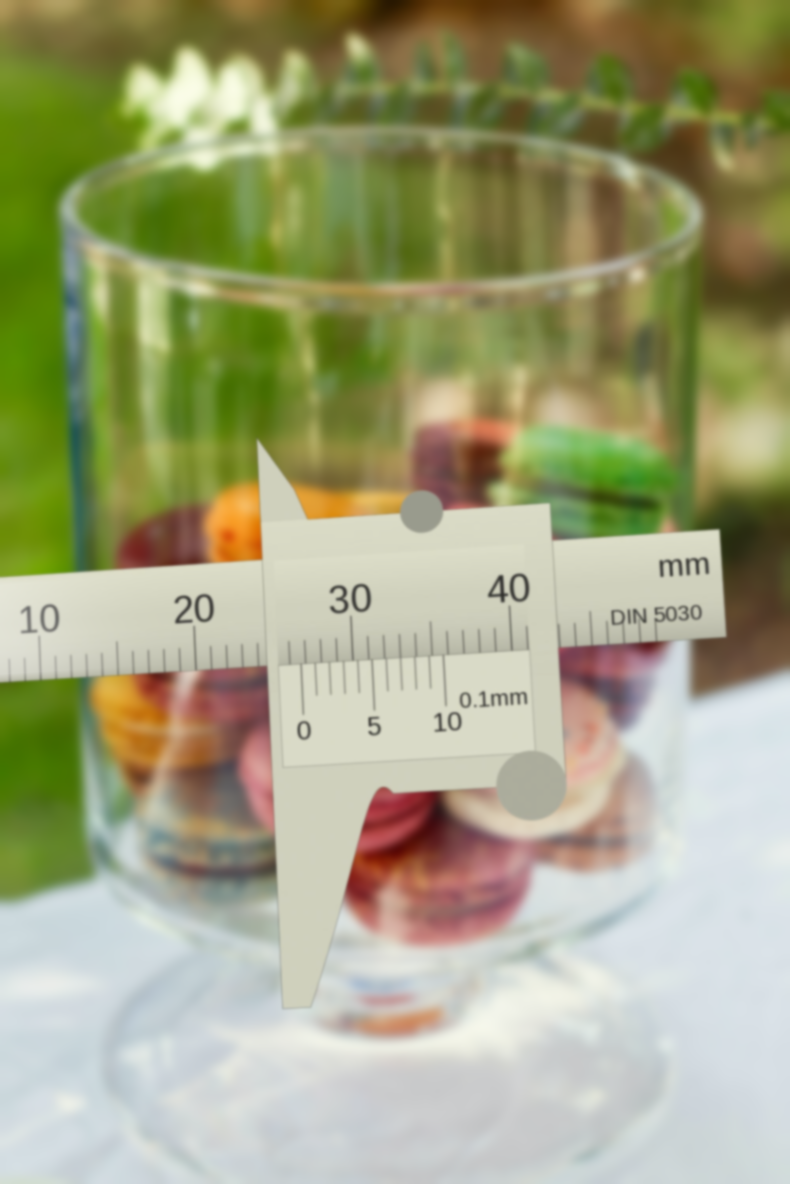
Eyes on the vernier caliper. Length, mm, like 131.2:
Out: 26.7
